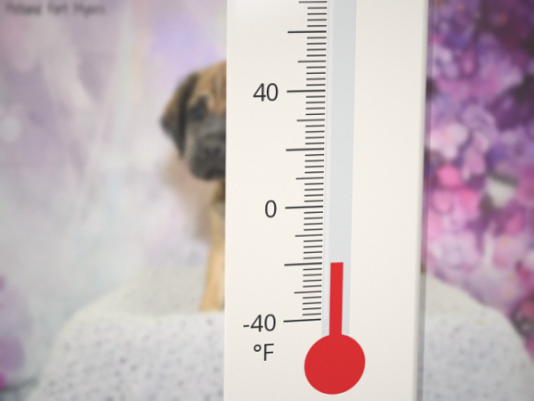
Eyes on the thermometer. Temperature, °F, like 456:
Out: -20
